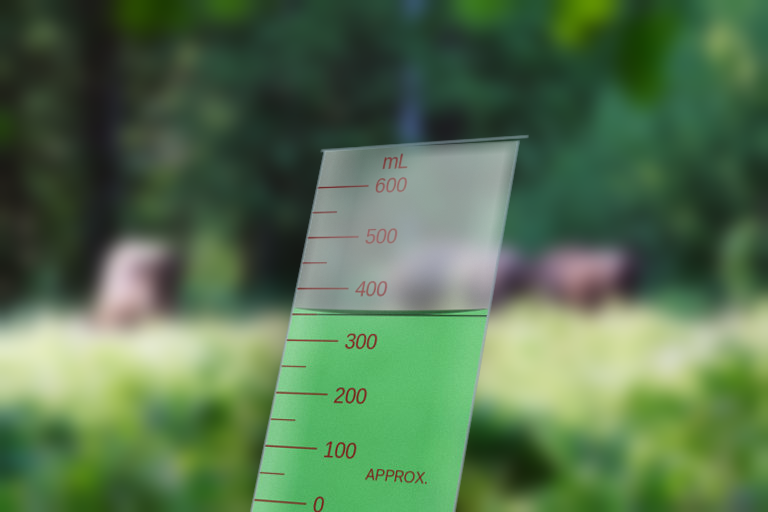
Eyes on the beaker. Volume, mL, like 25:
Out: 350
